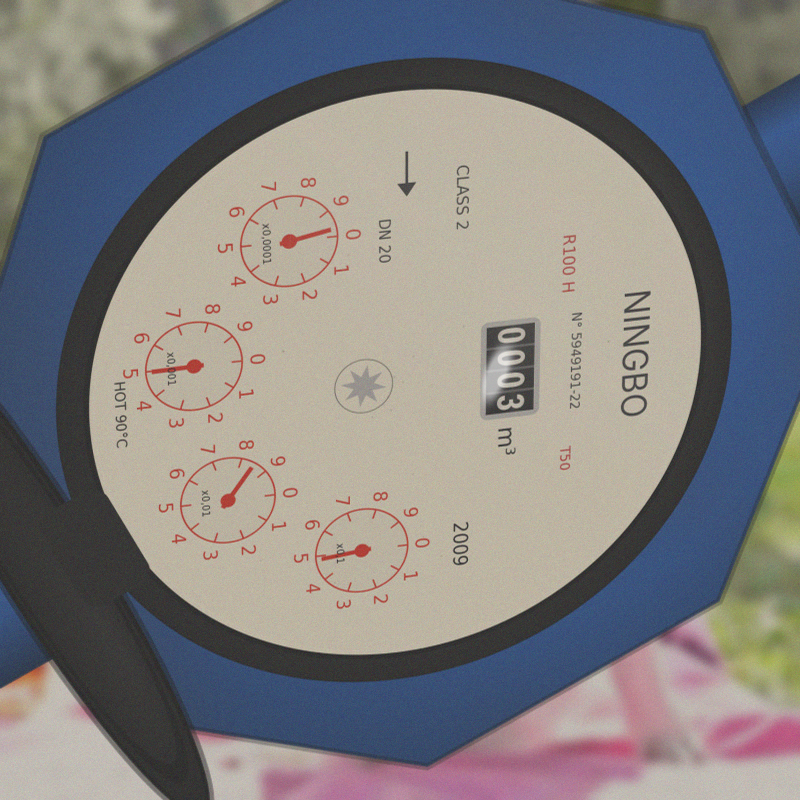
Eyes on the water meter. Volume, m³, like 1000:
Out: 3.4849
